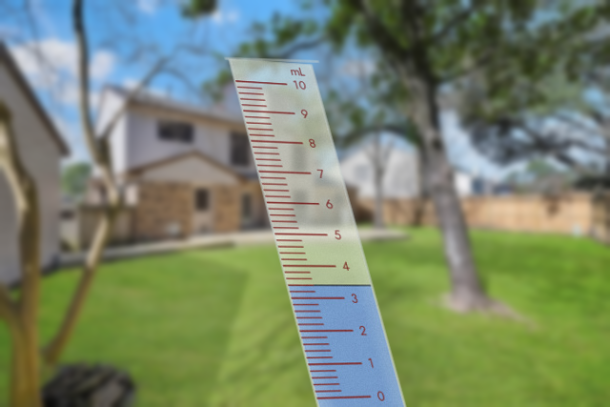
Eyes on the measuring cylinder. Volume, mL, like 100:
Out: 3.4
